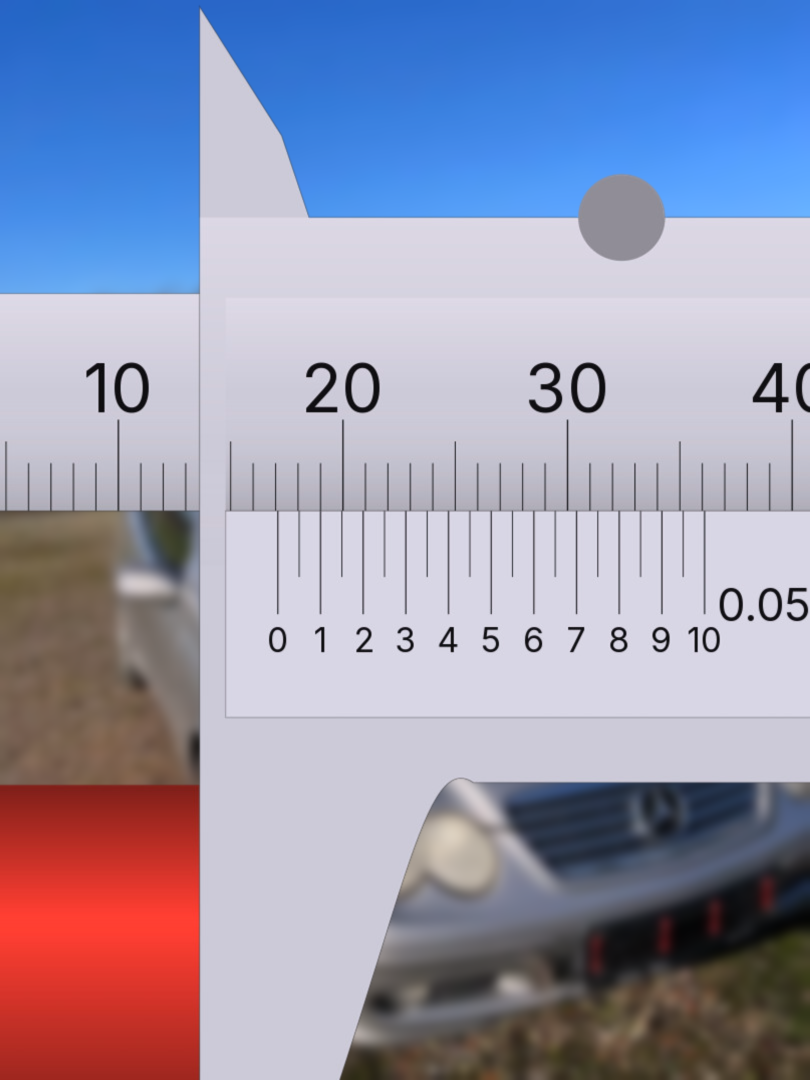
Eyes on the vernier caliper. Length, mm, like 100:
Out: 17.1
